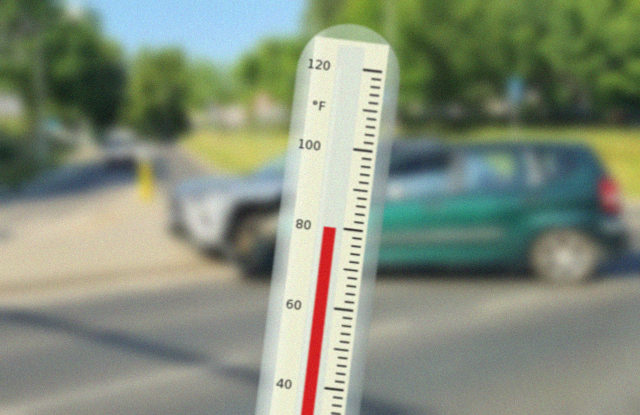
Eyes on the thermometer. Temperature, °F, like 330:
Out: 80
